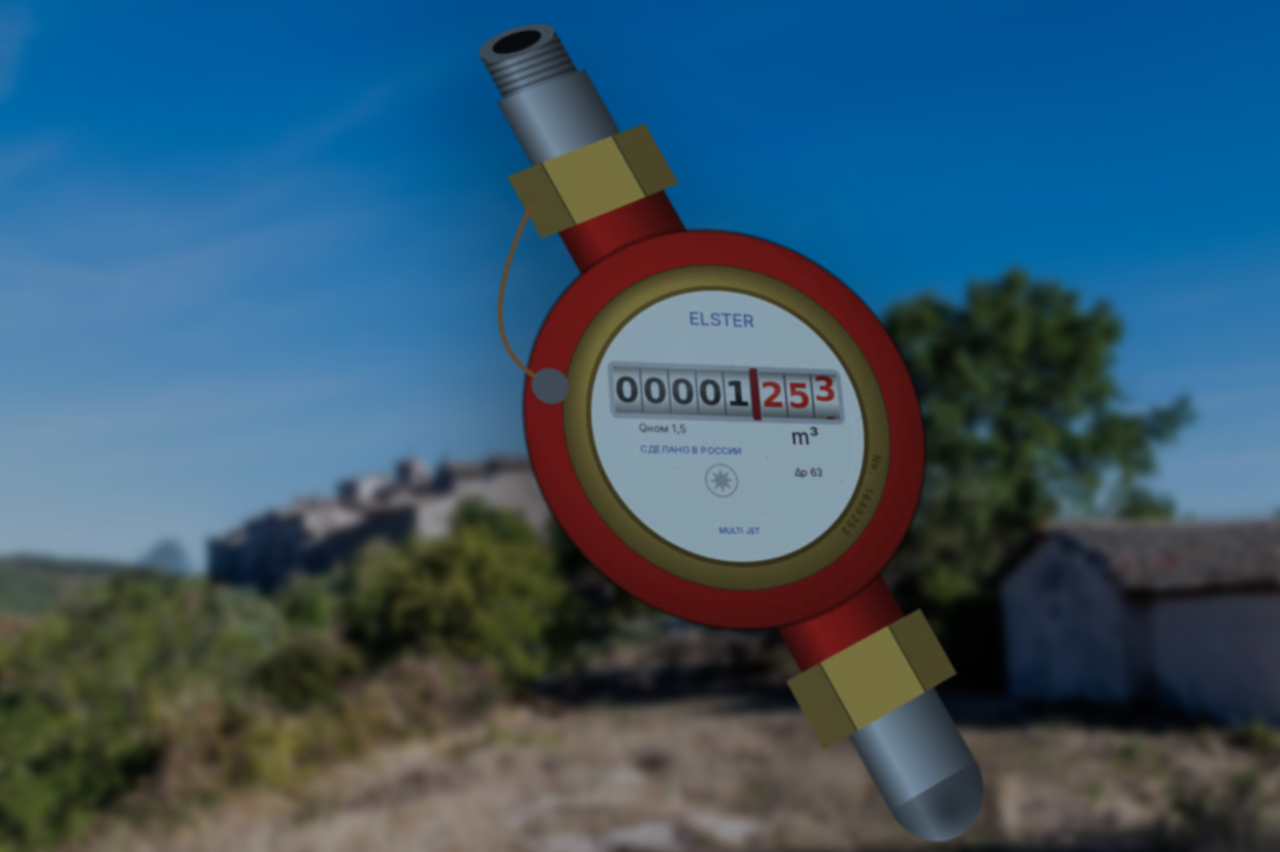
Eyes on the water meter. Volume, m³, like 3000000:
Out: 1.253
